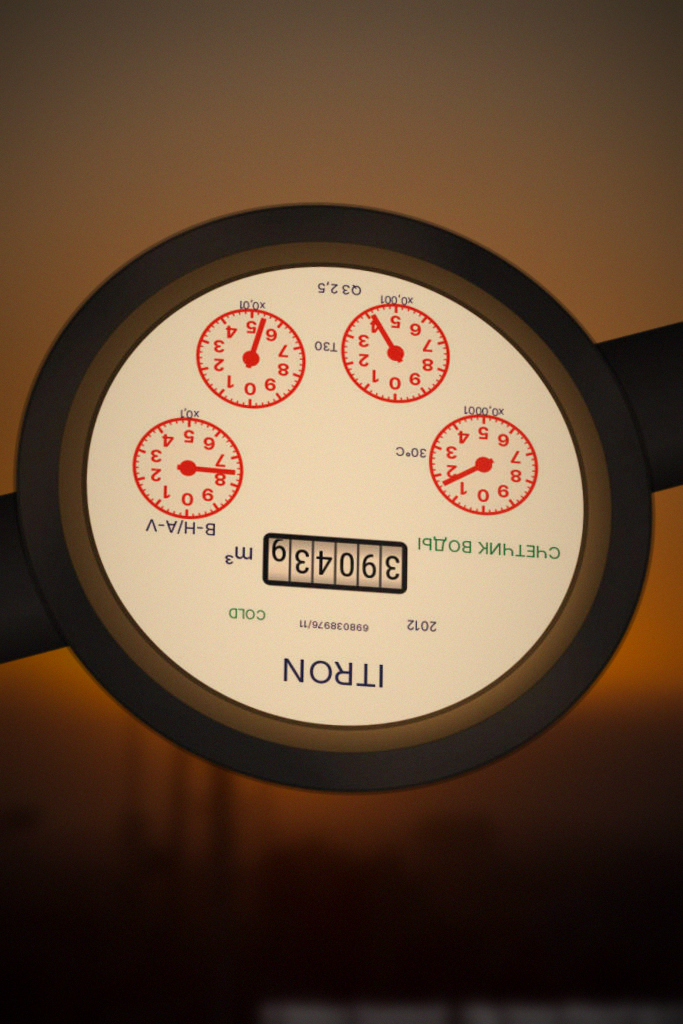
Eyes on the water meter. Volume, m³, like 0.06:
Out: 390438.7541
